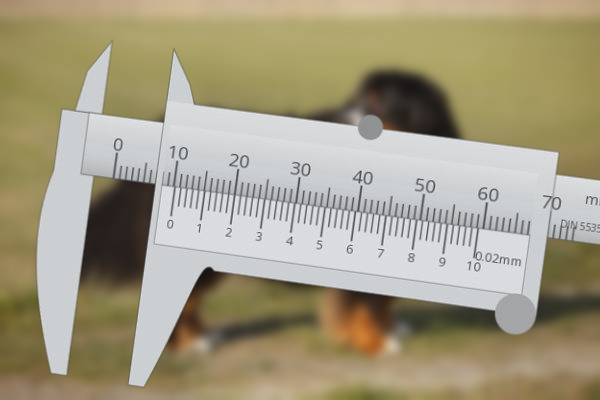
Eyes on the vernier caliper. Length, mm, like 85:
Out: 10.2
